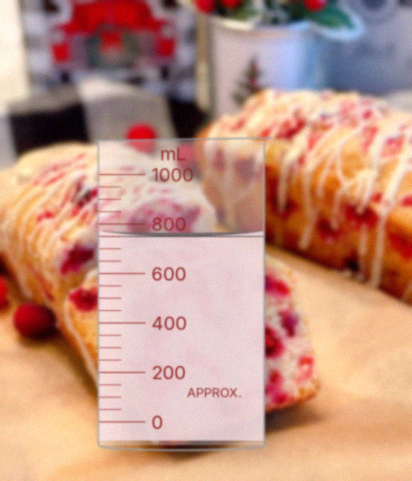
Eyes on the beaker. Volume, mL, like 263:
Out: 750
